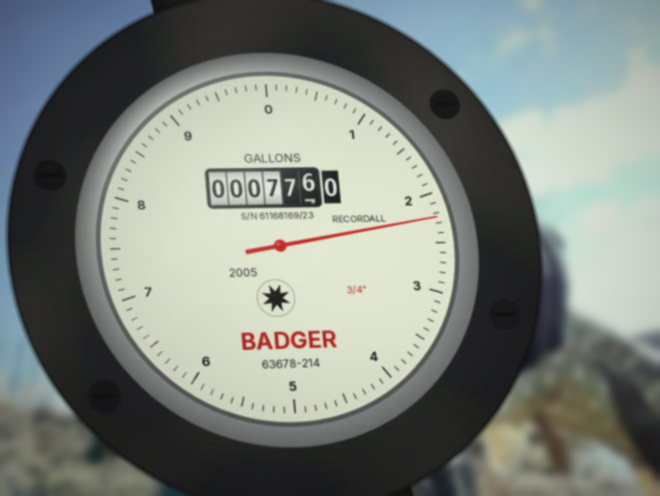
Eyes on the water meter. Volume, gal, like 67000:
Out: 7762.2
